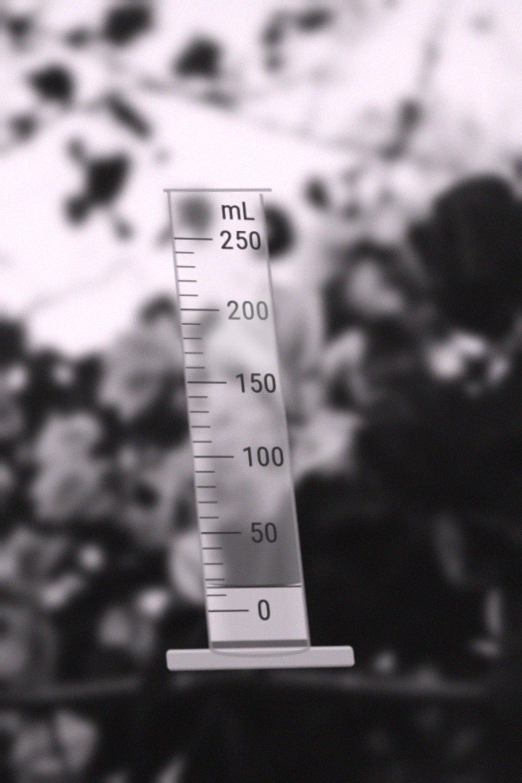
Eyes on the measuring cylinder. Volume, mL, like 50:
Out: 15
